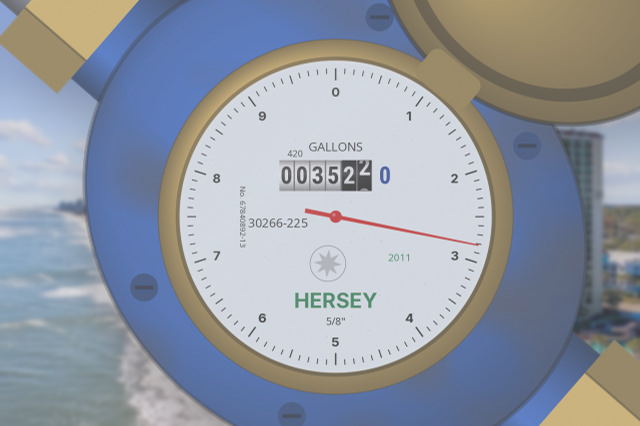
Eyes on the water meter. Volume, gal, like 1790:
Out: 35222.8
